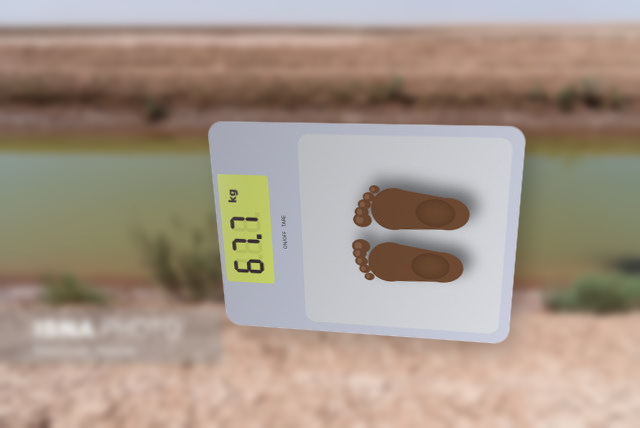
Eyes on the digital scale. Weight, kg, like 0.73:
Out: 67.7
